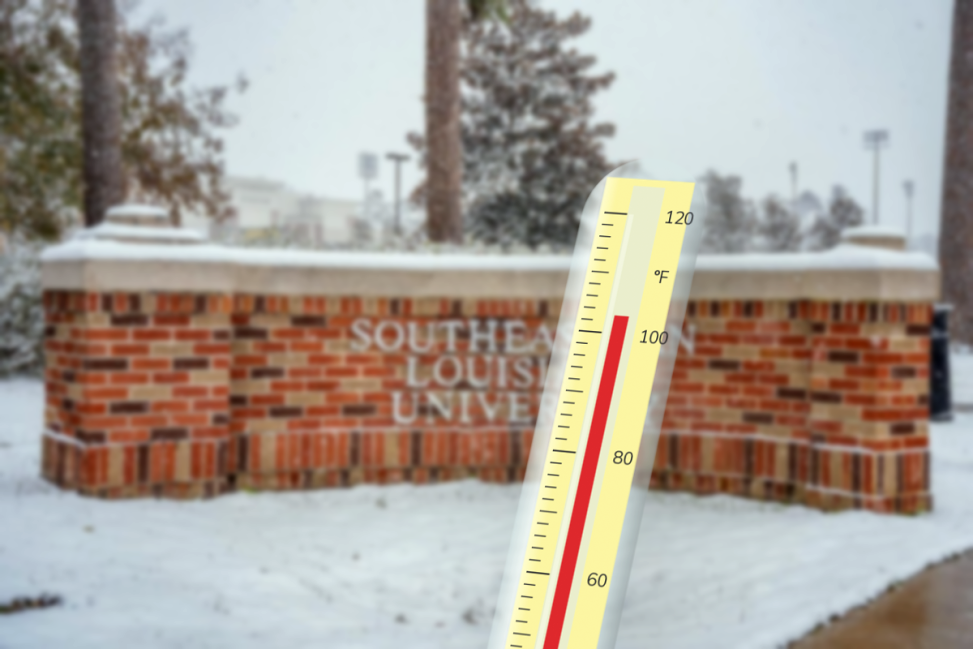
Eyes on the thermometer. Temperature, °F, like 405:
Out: 103
